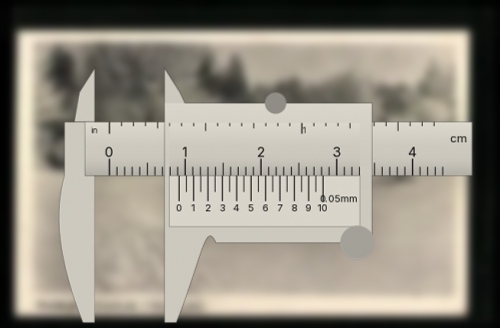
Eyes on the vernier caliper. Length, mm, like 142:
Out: 9.2
